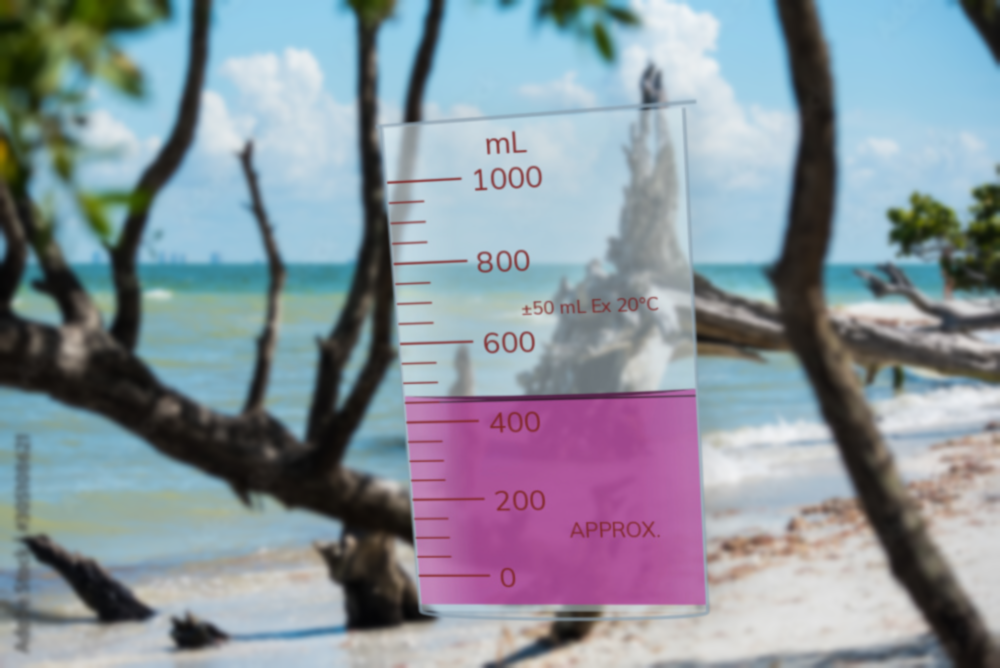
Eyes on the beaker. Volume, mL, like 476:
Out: 450
